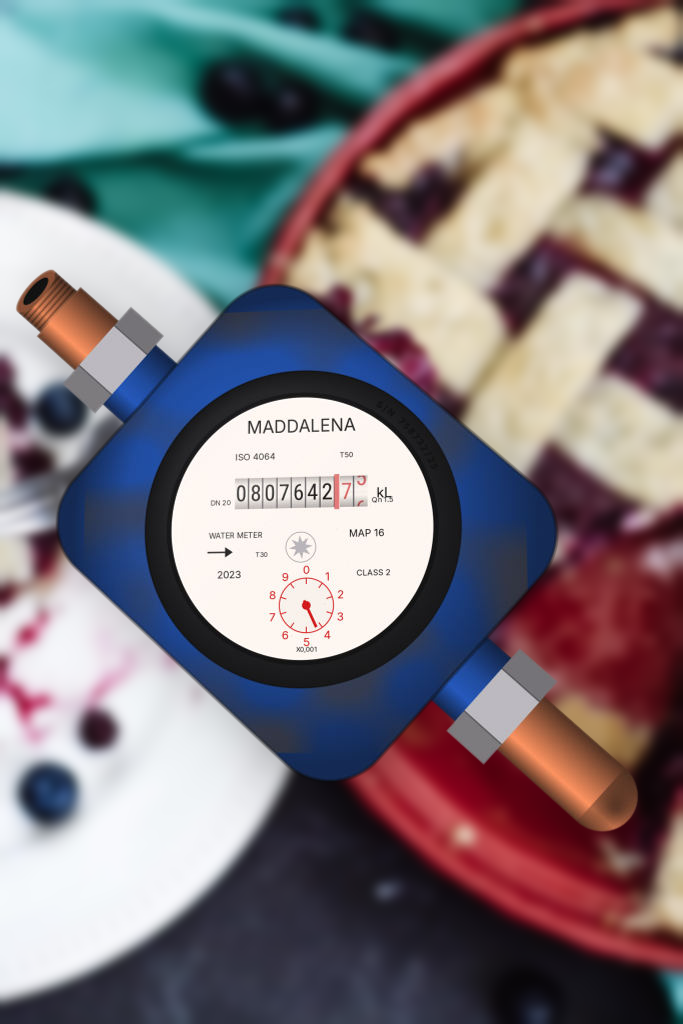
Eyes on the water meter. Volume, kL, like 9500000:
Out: 807642.754
